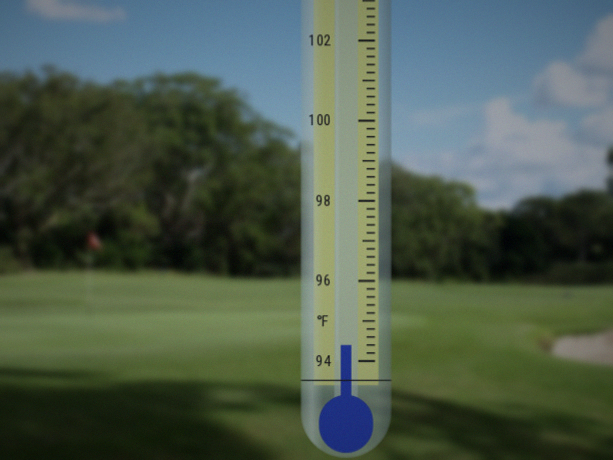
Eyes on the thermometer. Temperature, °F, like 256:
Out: 94.4
